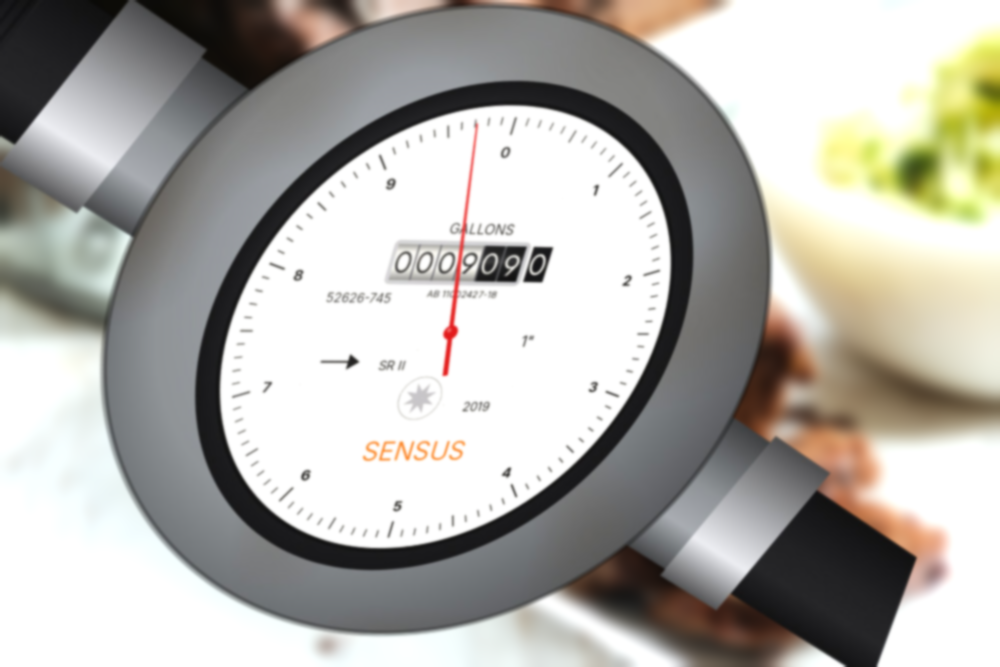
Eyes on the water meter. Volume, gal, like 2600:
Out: 9089.7
